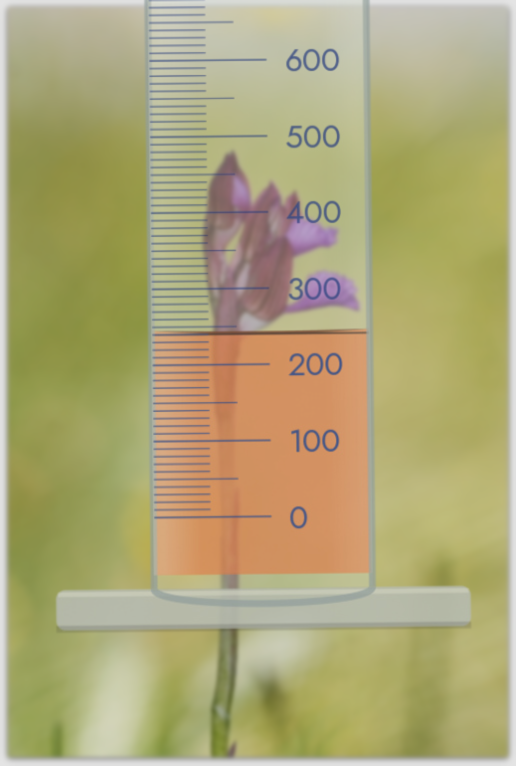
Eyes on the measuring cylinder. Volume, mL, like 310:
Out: 240
